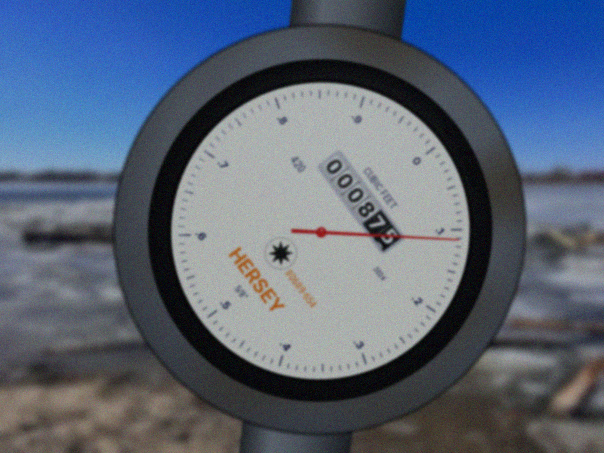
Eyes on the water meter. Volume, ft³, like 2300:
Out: 875.11
